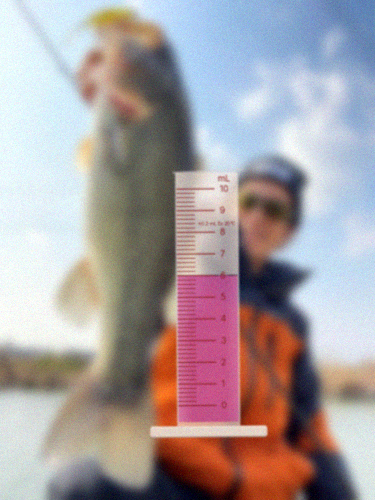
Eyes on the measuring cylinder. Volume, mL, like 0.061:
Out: 6
